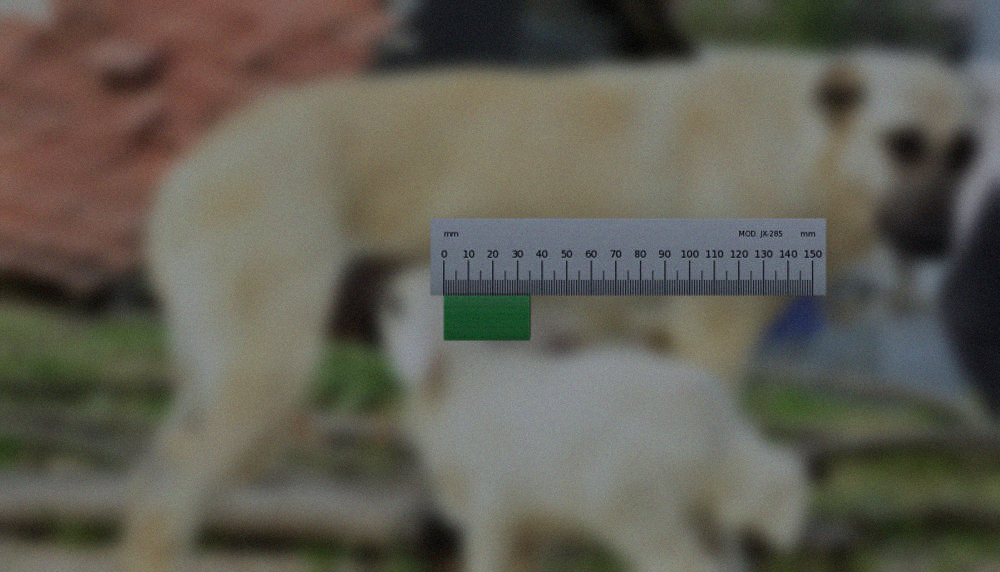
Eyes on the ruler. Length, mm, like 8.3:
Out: 35
